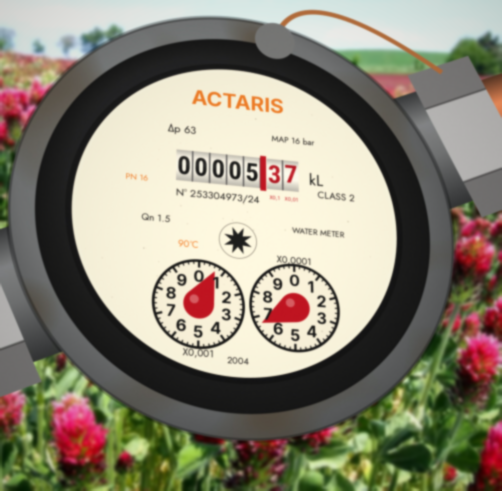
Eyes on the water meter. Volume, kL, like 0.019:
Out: 5.3706
